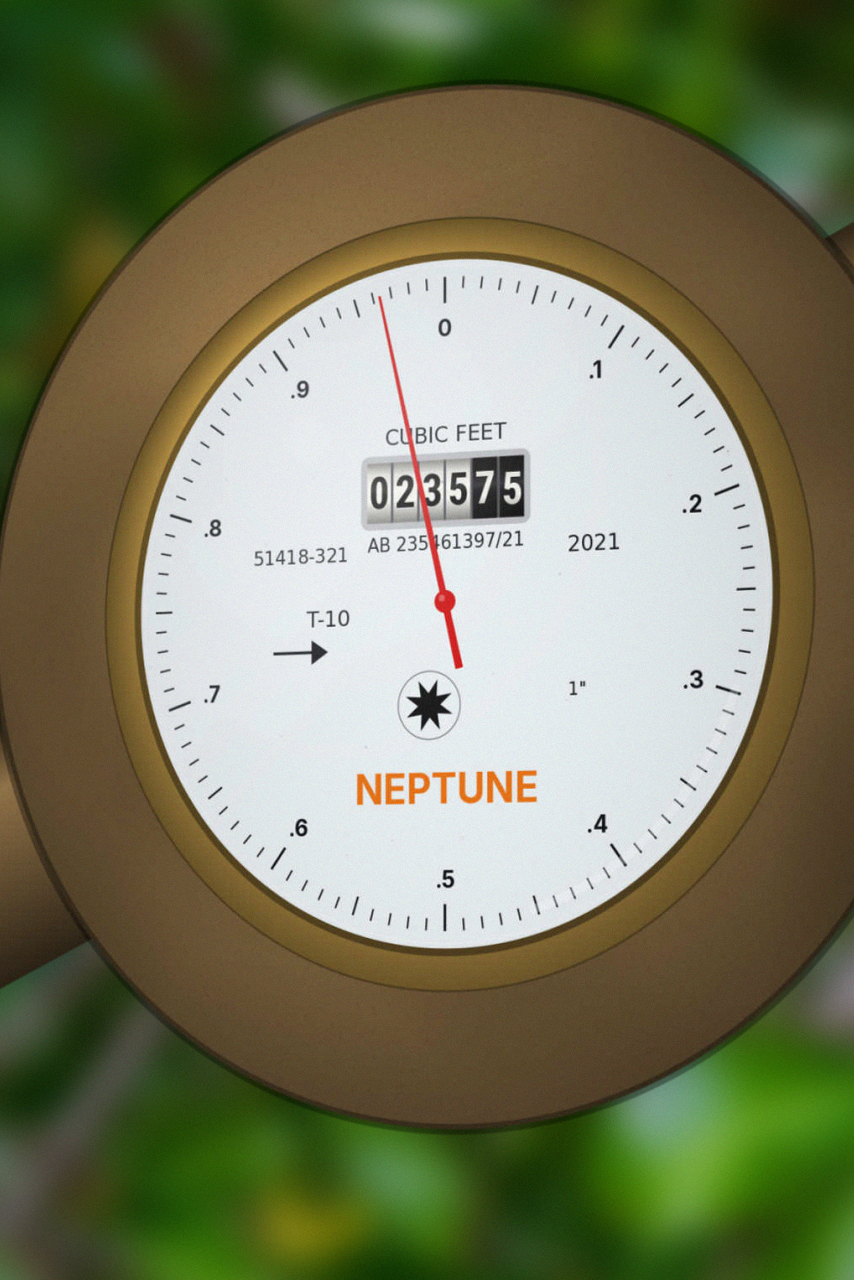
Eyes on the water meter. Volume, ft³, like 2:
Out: 23574.96
